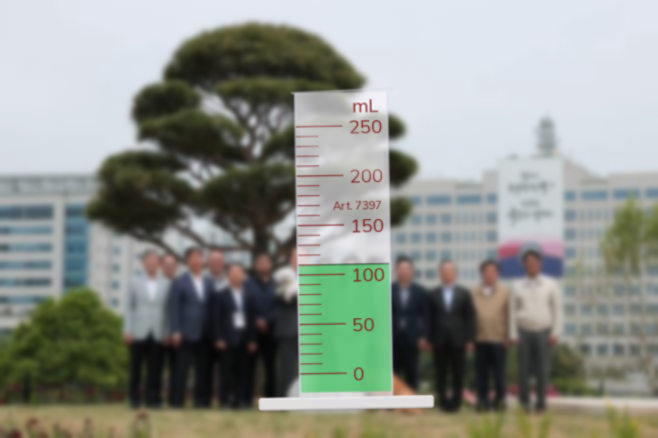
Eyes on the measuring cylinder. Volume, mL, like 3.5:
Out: 110
